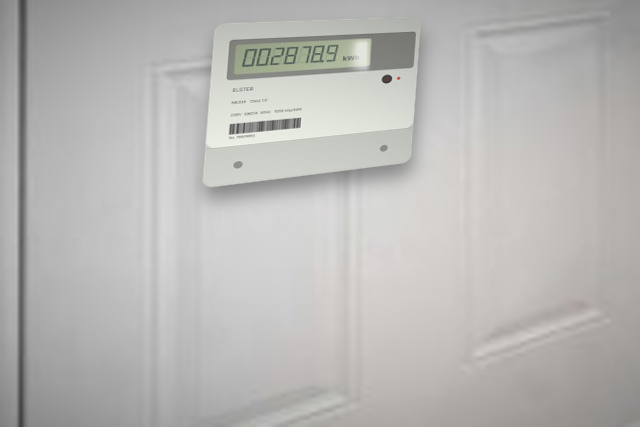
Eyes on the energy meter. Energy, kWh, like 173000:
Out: 2878.9
